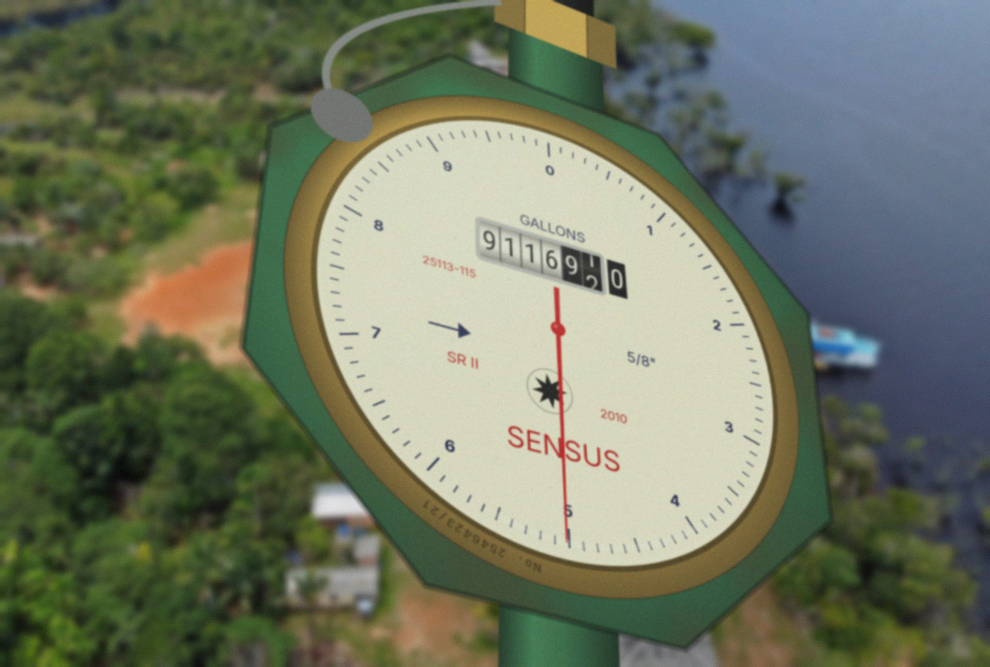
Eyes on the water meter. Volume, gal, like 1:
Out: 9116915.0
